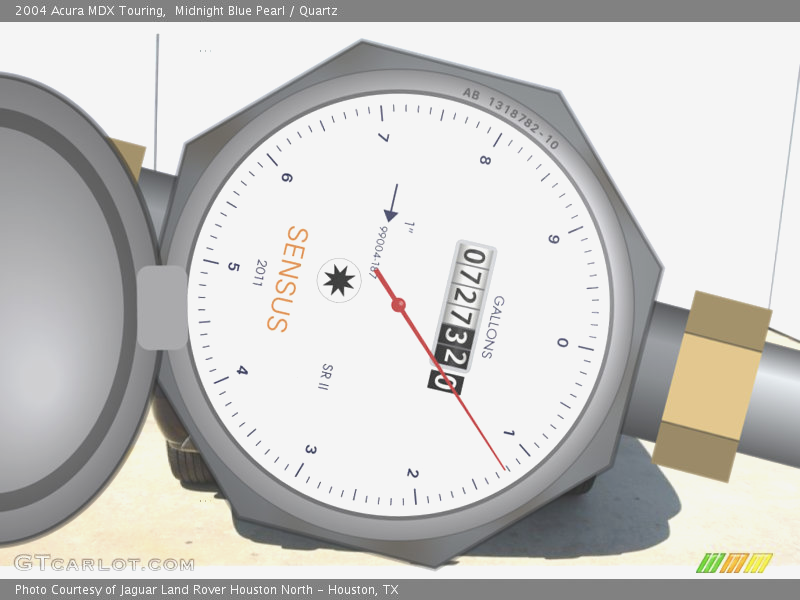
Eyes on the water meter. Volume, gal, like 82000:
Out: 727321.2
